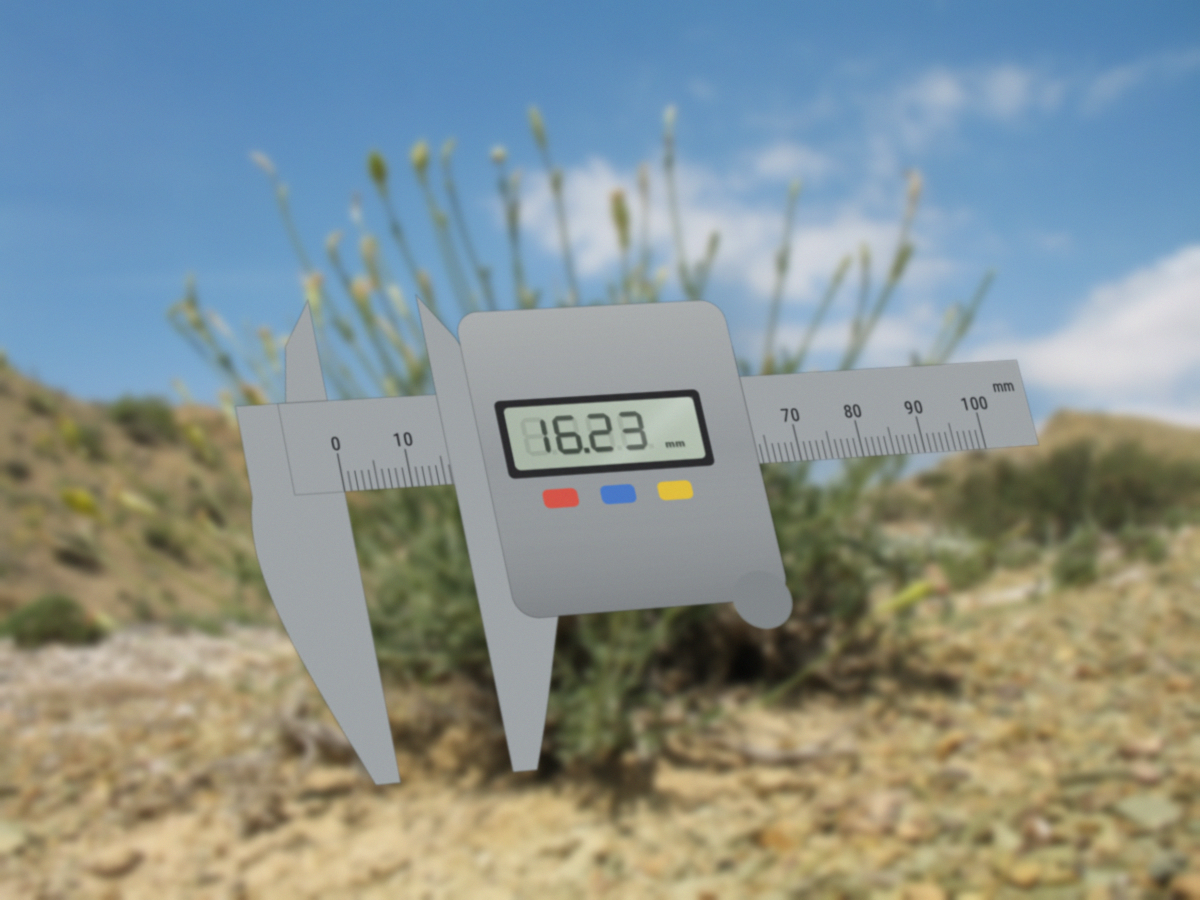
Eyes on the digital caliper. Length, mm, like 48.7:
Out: 16.23
